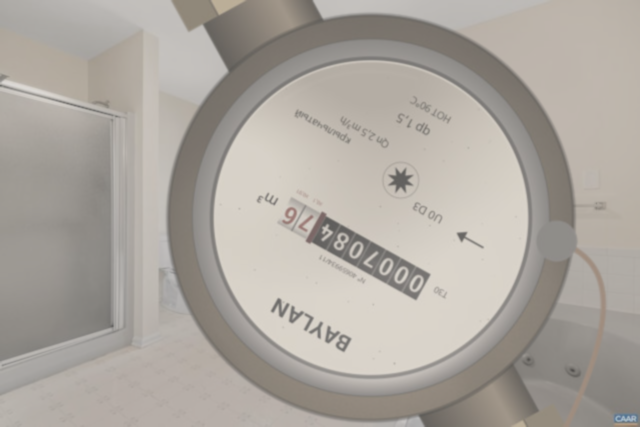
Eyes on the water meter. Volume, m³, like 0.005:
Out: 7084.76
